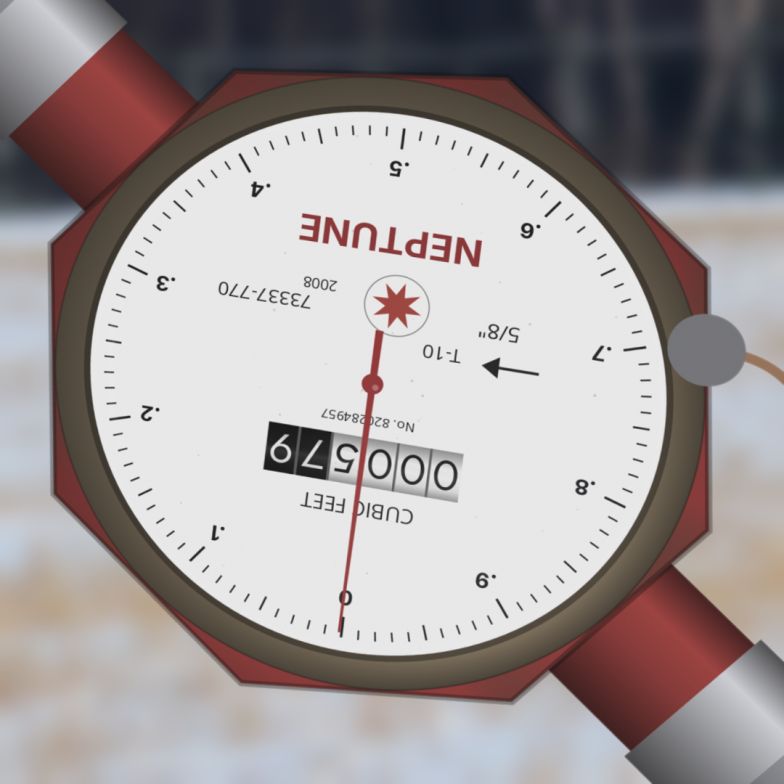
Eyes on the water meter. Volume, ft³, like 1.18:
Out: 579.00
